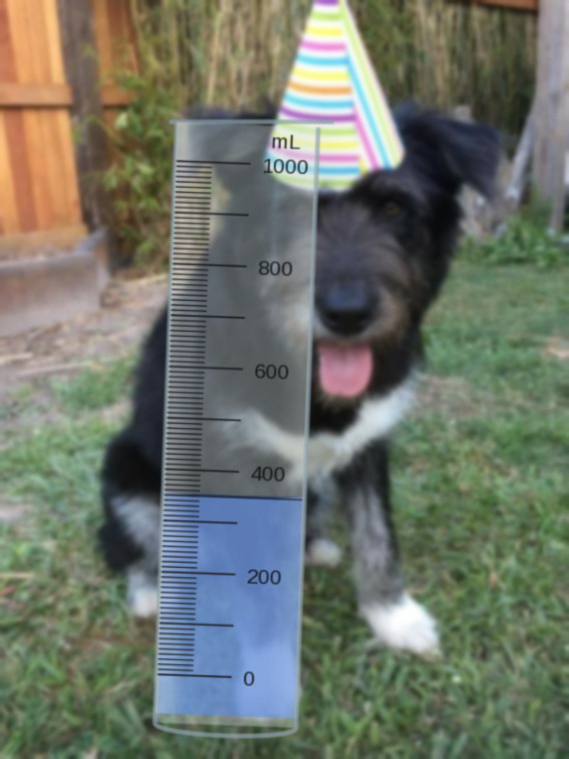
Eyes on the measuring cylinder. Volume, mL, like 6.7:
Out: 350
